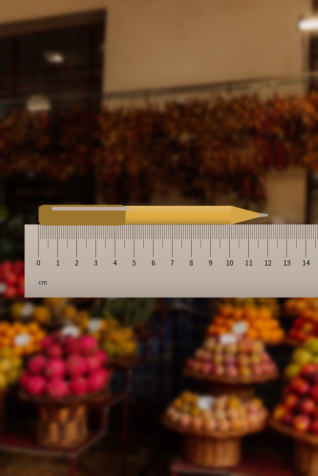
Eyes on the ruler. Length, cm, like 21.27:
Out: 12
